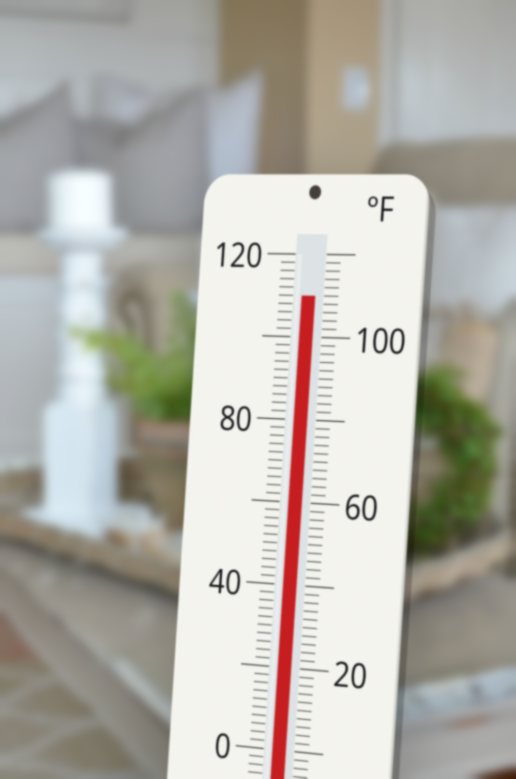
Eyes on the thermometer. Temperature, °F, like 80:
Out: 110
